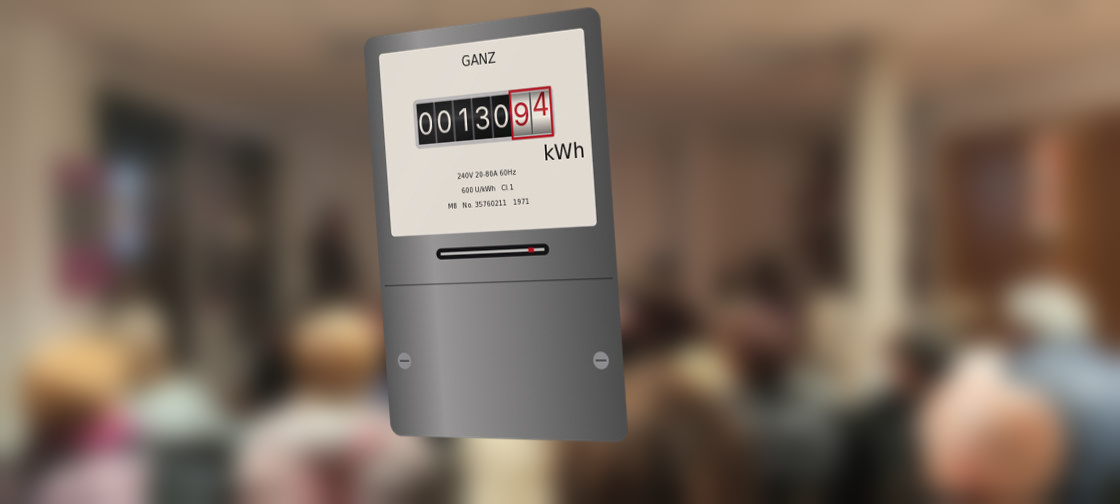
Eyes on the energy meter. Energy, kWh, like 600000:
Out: 130.94
